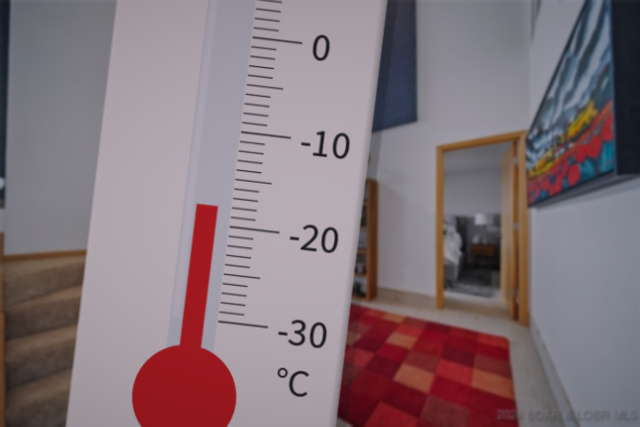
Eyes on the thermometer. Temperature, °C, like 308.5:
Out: -18
